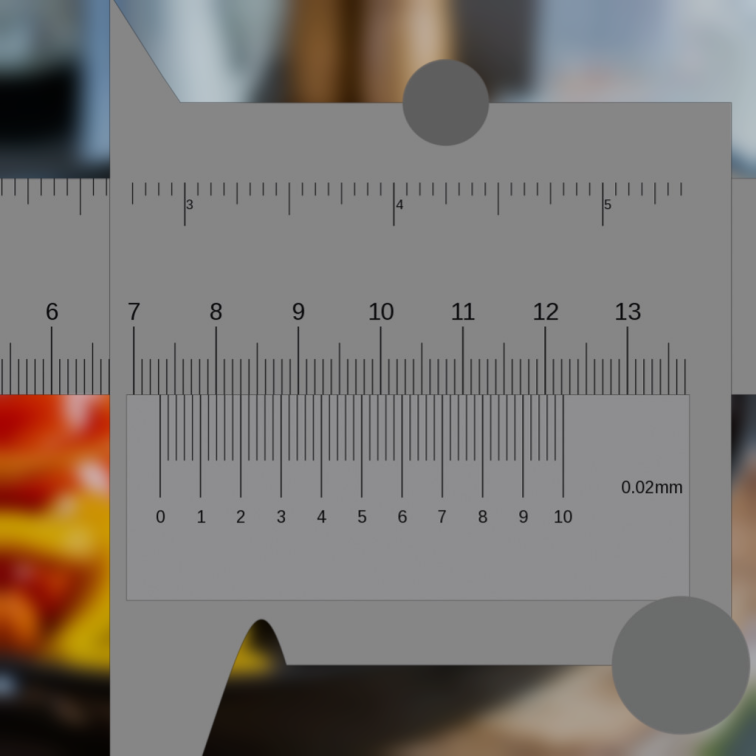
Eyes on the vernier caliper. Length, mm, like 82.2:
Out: 73.2
